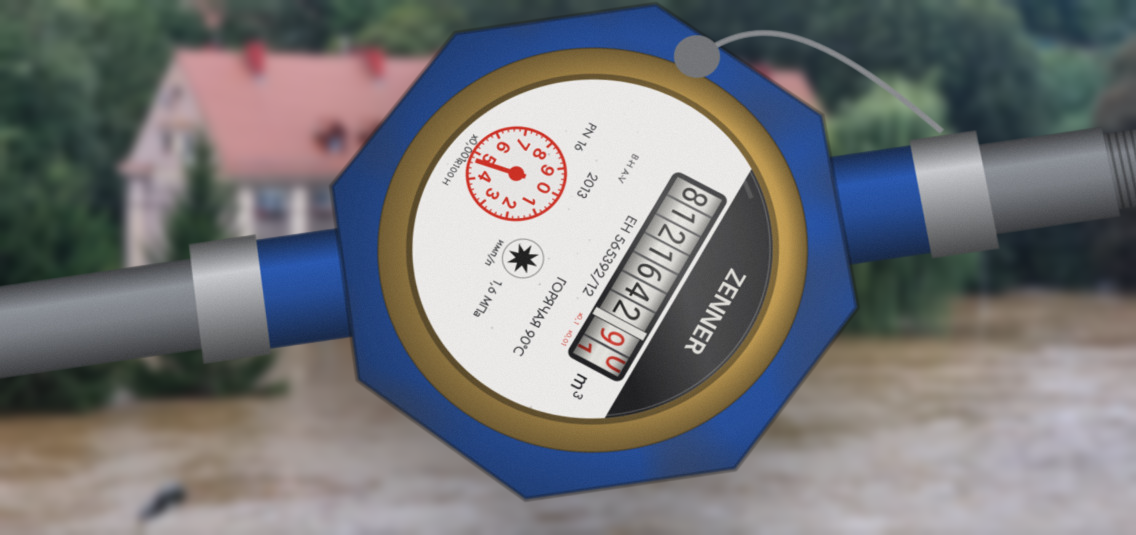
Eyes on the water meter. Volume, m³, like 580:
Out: 8121642.904
